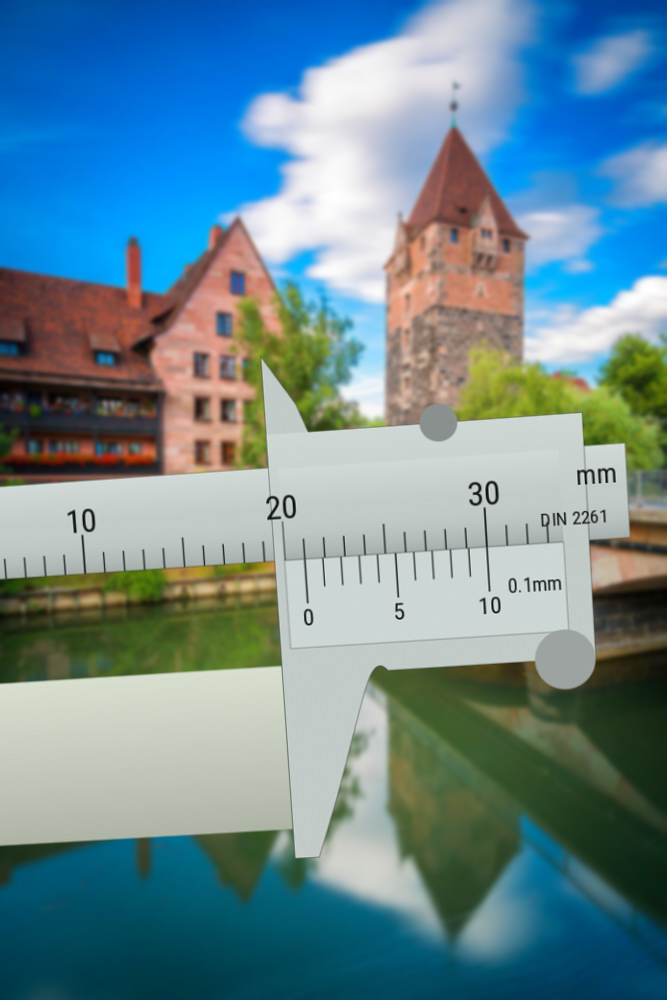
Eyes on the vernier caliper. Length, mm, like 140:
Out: 21.0
